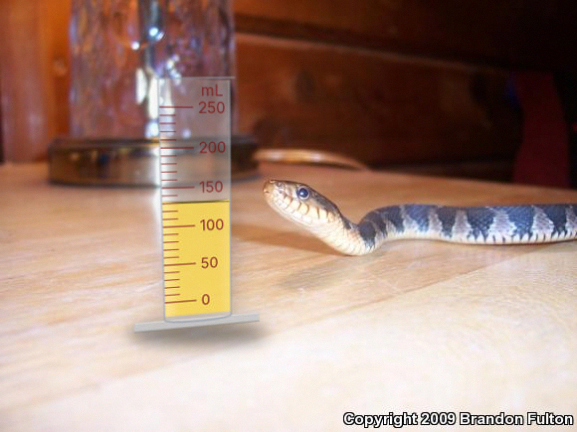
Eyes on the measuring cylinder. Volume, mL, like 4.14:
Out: 130
